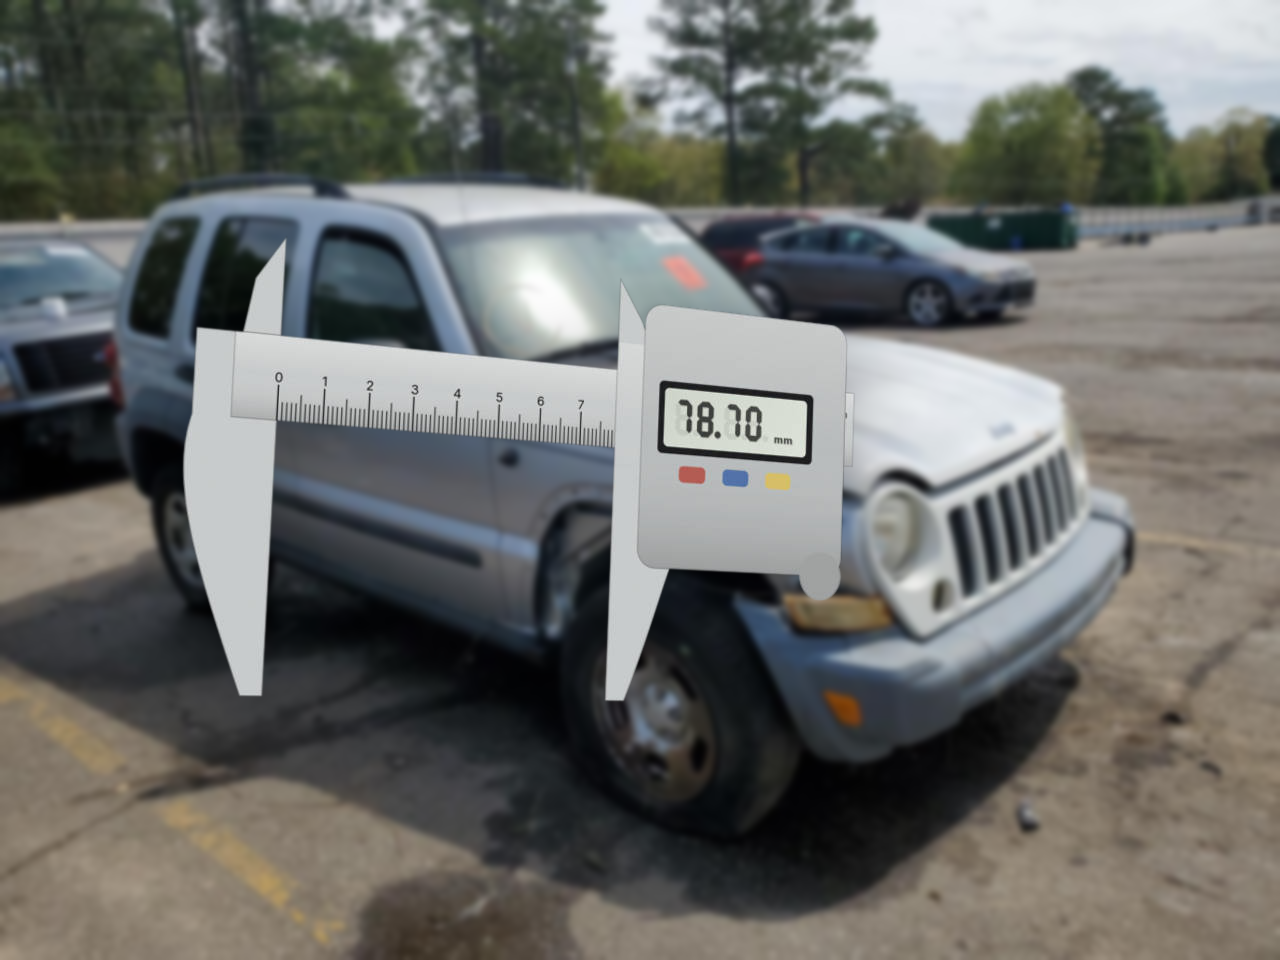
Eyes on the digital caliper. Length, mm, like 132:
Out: 78.70
